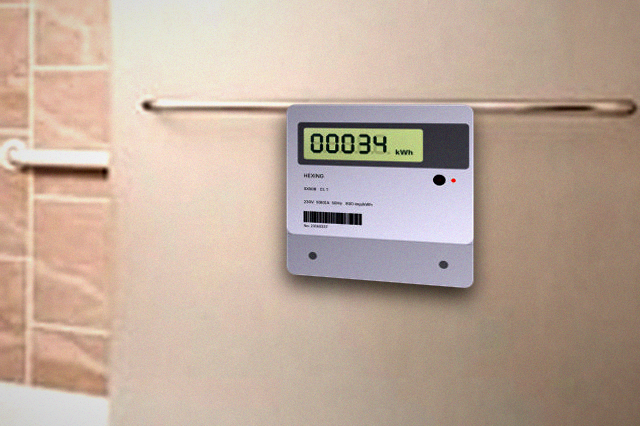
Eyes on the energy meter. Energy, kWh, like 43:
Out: 34
